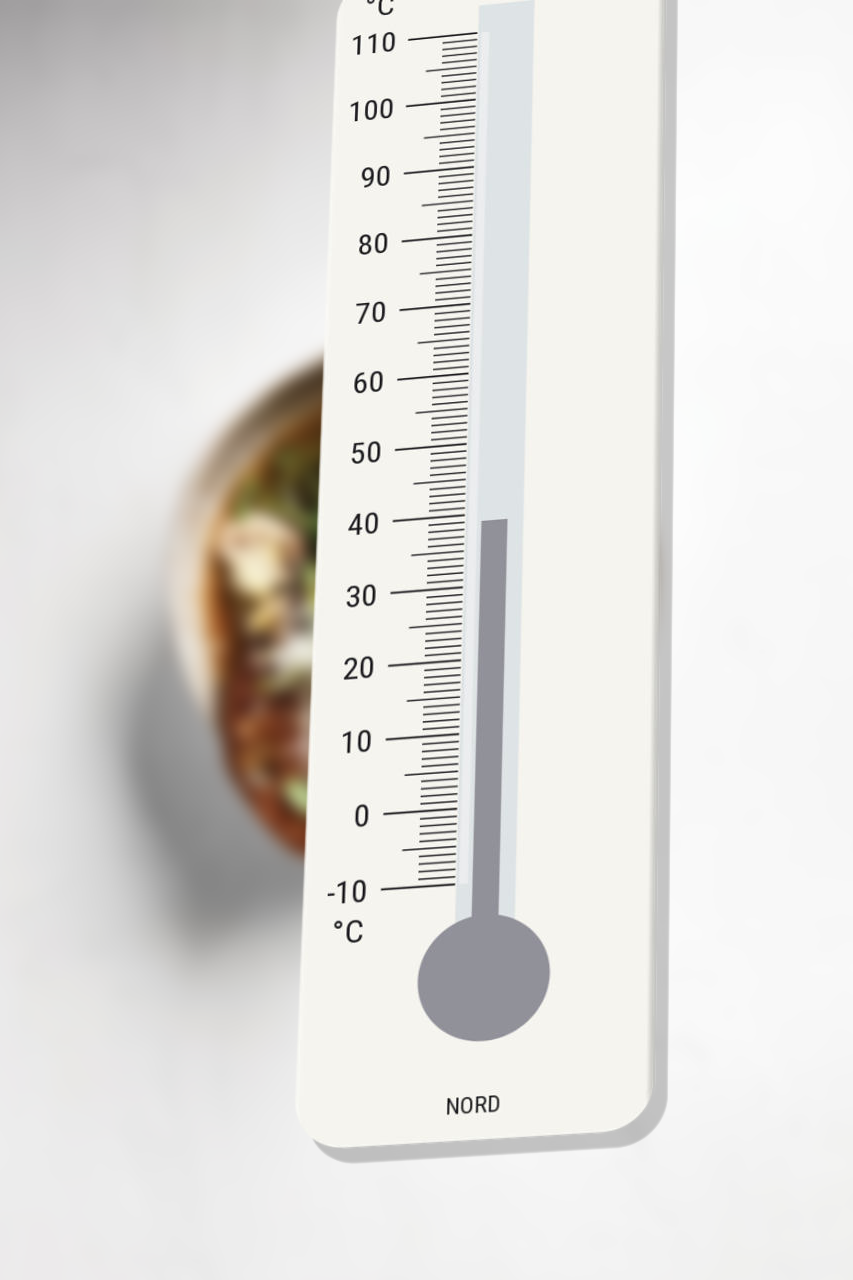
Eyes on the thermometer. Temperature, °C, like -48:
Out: 39
